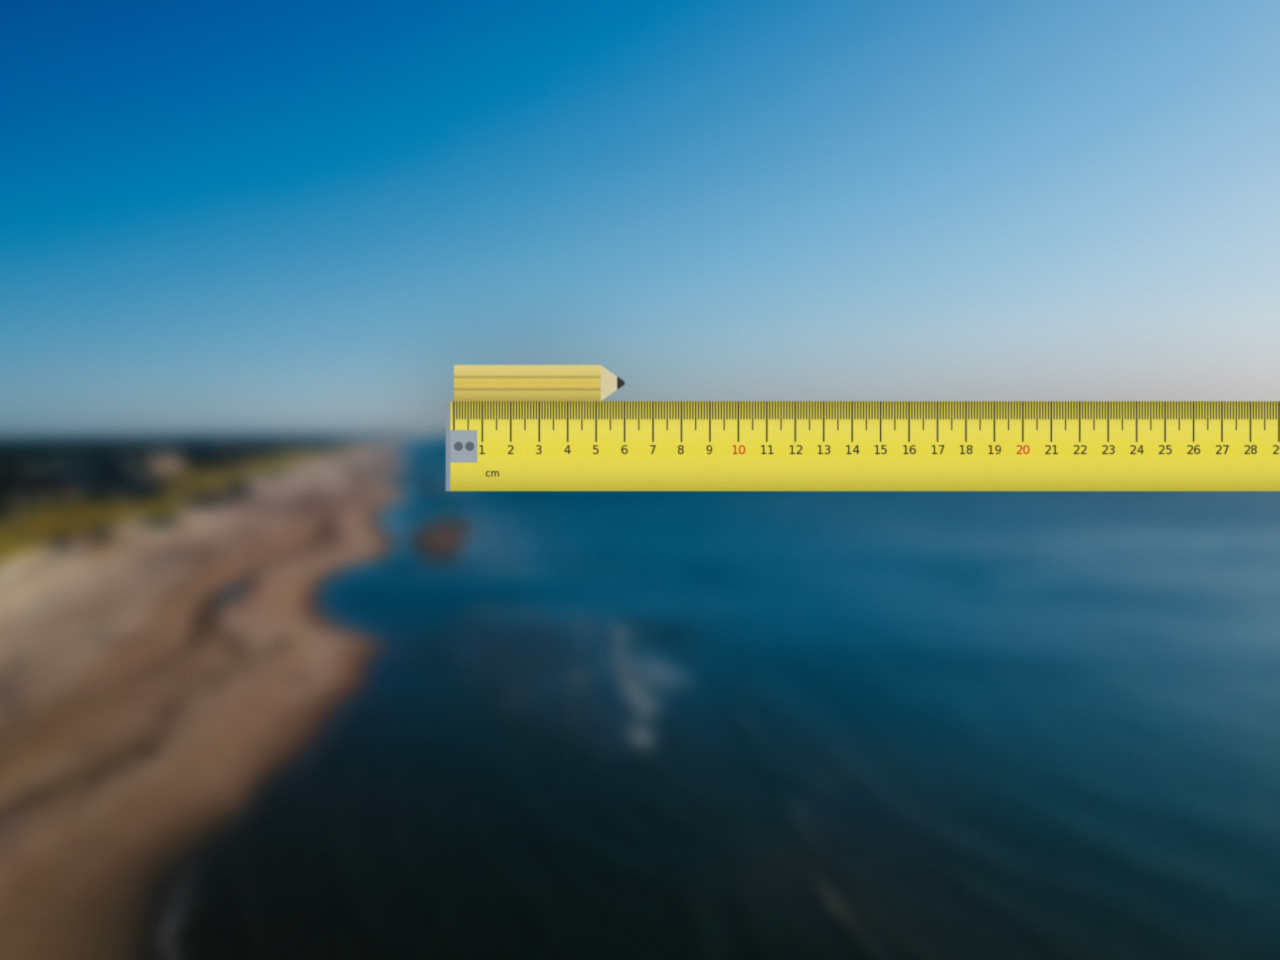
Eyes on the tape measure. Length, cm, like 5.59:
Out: 6
